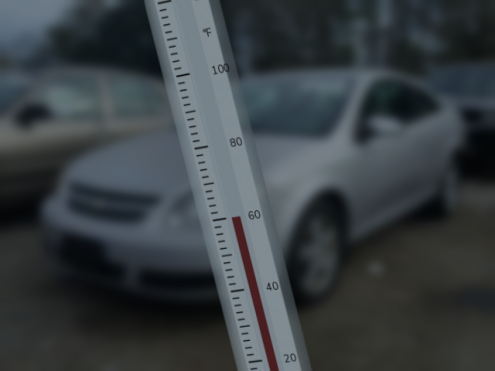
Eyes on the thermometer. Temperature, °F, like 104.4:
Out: 60
